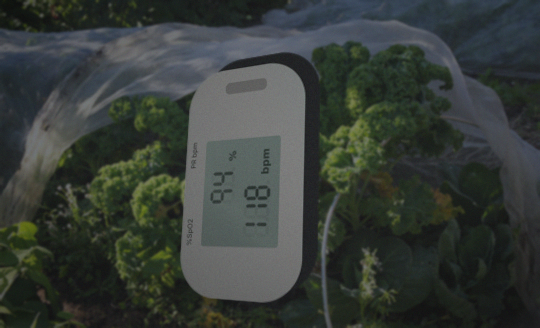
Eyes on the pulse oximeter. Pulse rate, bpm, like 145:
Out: 118
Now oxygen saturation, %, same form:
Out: 94
